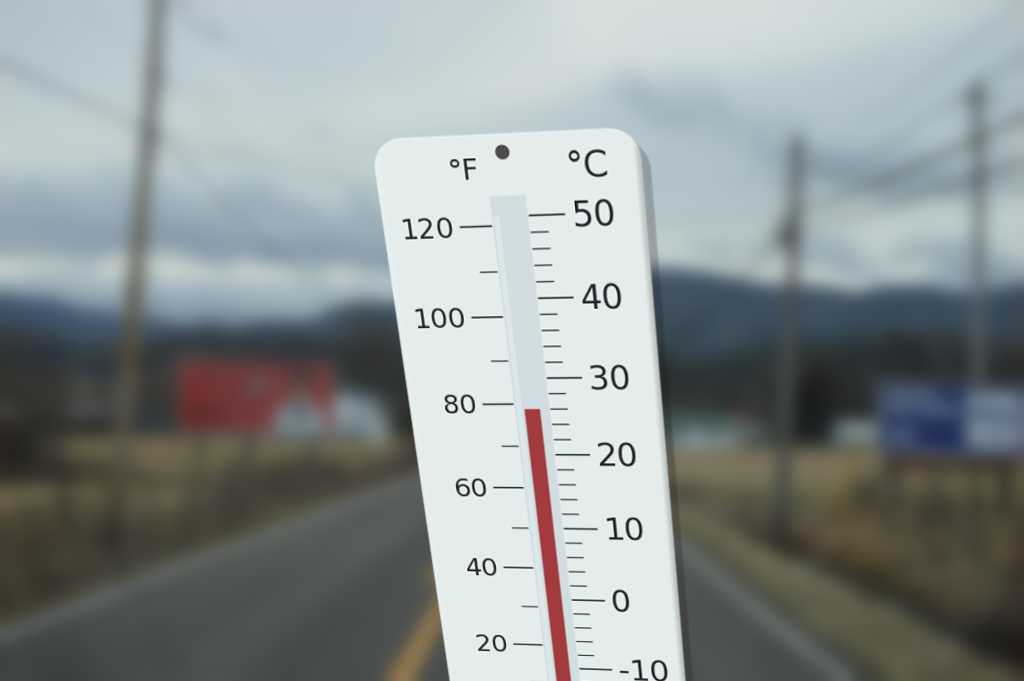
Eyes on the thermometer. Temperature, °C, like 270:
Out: 26
